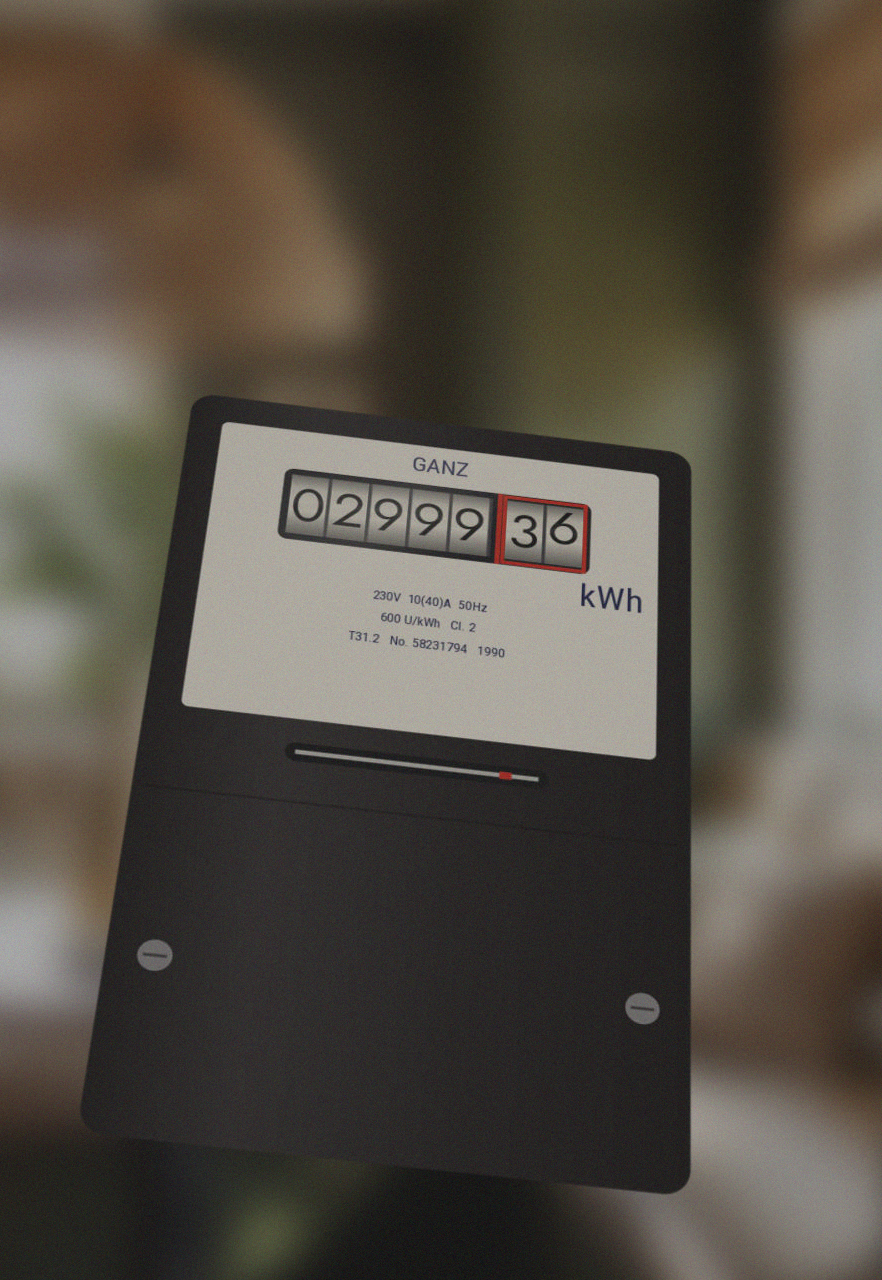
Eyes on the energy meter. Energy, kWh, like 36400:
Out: 2999.36
